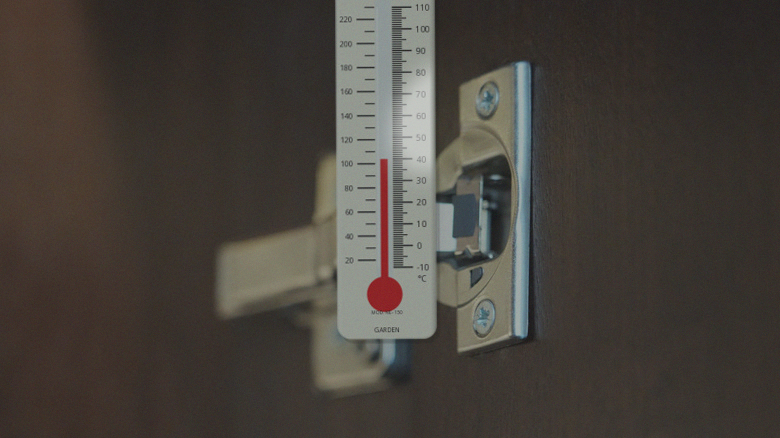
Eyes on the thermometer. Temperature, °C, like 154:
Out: 40
